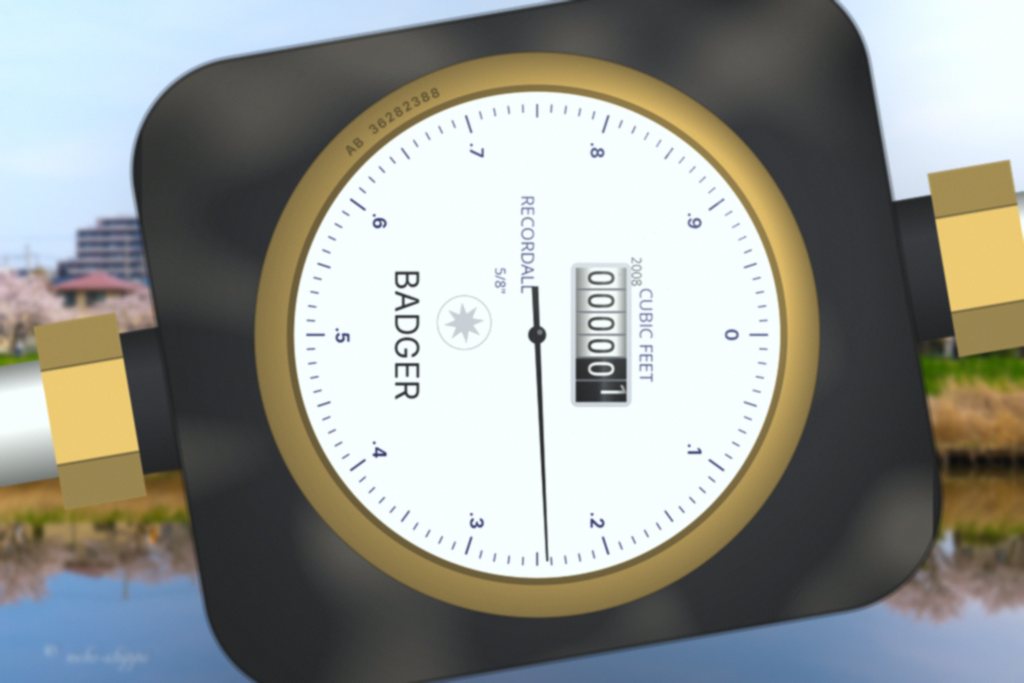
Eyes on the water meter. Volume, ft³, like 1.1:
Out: 1.24
